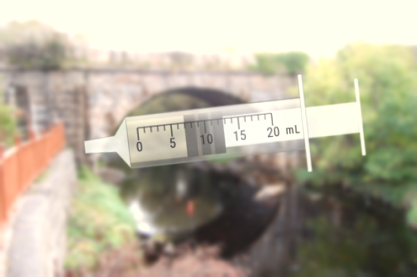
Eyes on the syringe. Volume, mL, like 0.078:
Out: 7
